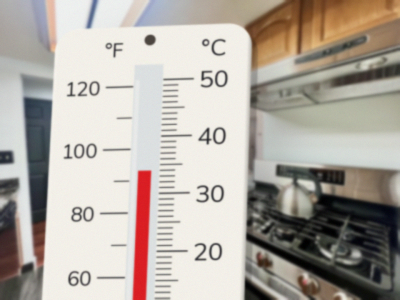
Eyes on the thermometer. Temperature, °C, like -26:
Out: 34
